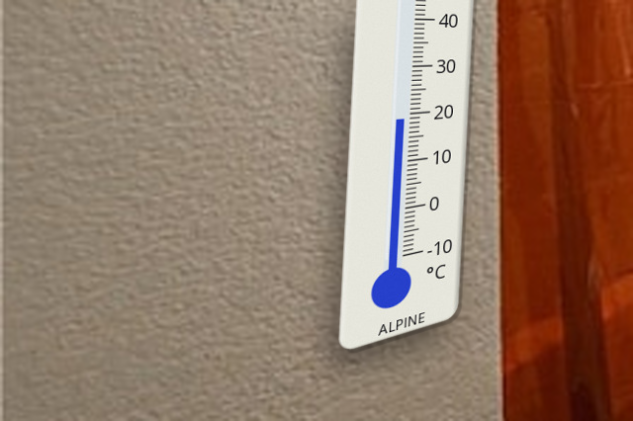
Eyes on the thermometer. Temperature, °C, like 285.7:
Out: 19
